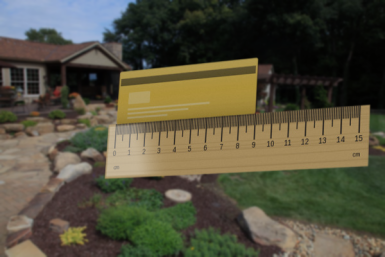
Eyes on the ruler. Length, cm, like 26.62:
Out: 9
